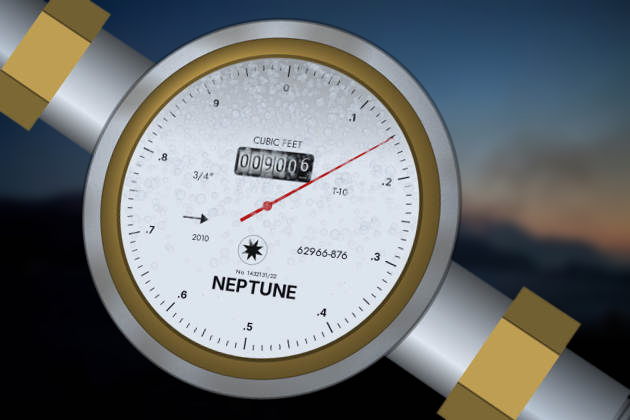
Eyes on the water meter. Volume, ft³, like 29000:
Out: 9006.15
